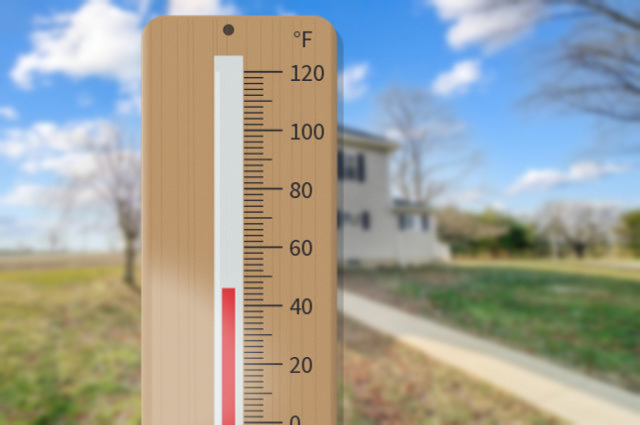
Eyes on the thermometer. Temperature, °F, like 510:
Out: 46
